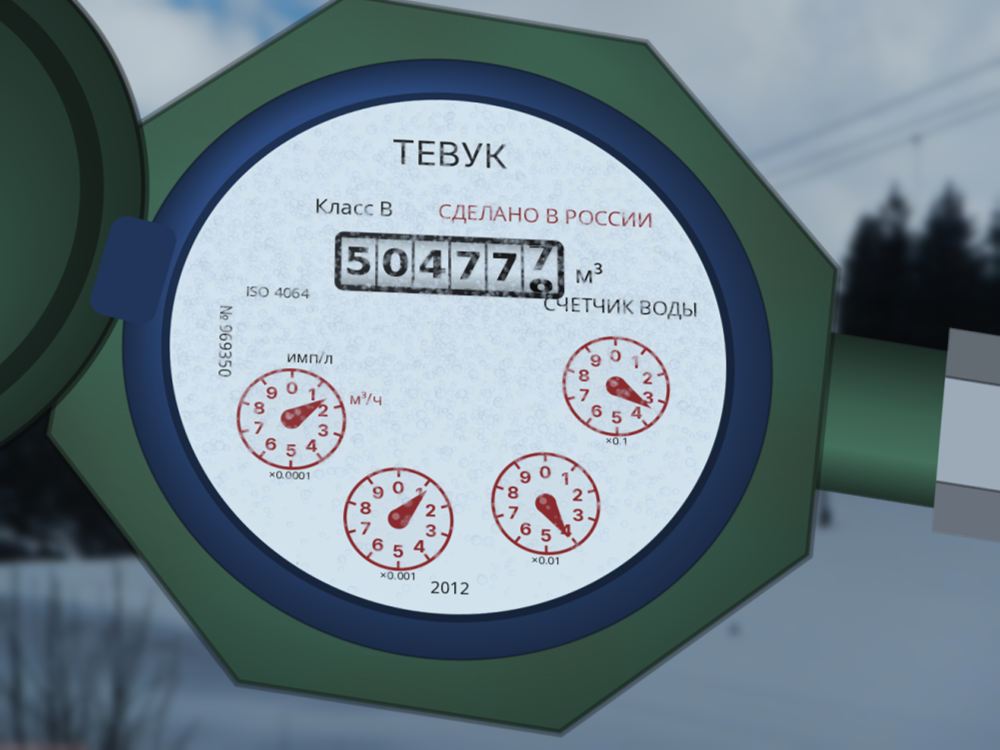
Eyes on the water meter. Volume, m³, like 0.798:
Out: 504777.3411
